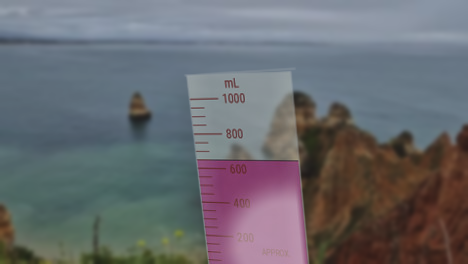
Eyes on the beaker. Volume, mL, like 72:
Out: 650
